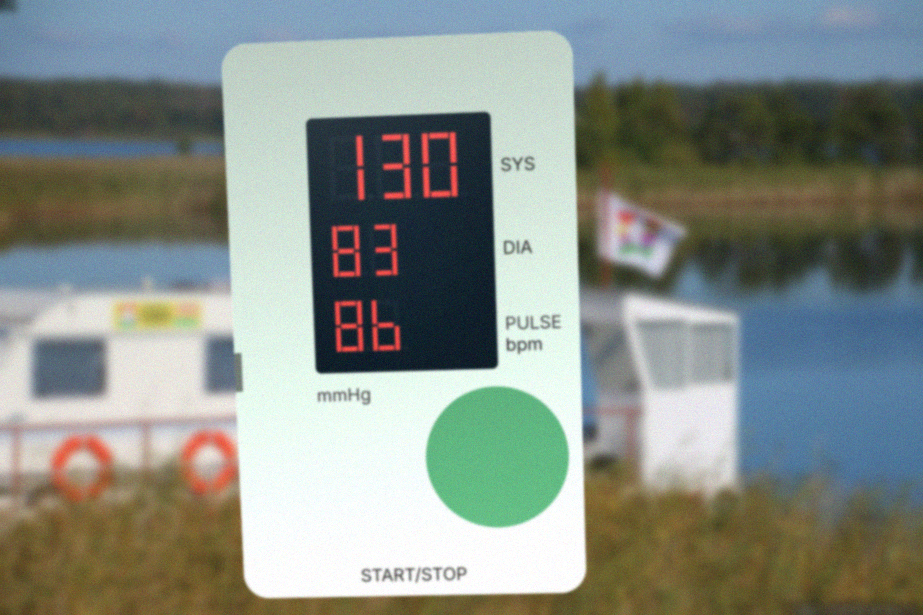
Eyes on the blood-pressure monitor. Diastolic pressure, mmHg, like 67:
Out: 83
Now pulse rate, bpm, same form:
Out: 86
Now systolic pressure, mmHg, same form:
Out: 130
